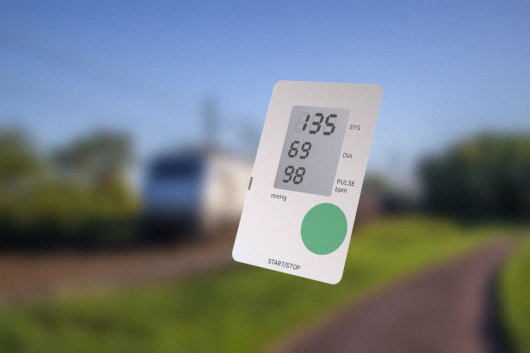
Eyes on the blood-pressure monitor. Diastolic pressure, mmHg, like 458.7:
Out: 69
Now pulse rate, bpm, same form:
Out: 98
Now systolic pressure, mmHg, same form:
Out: 135
